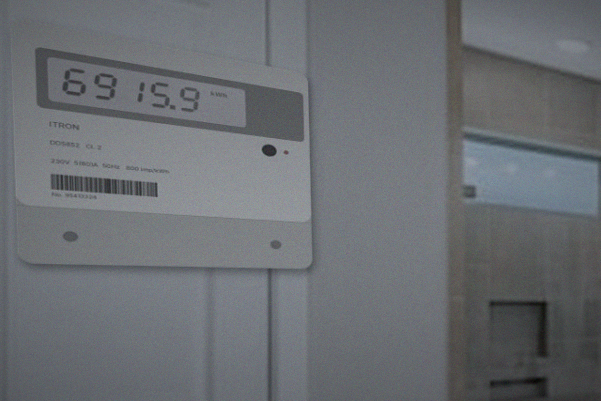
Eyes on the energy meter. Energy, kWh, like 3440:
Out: 6915.9
